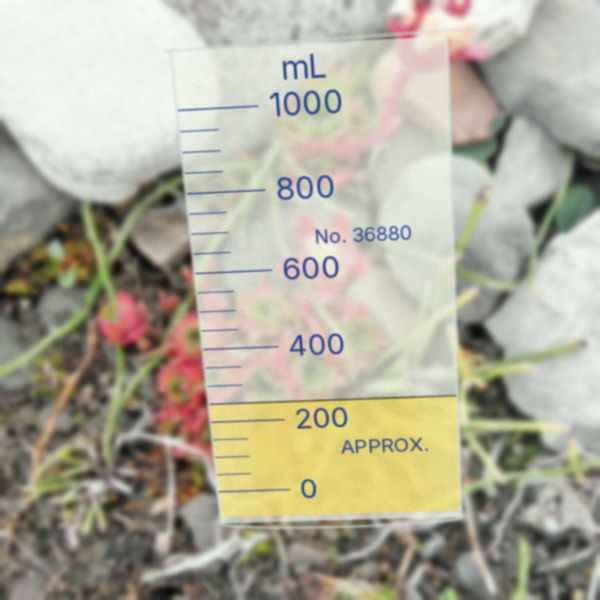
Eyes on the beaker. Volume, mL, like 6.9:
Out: 250
